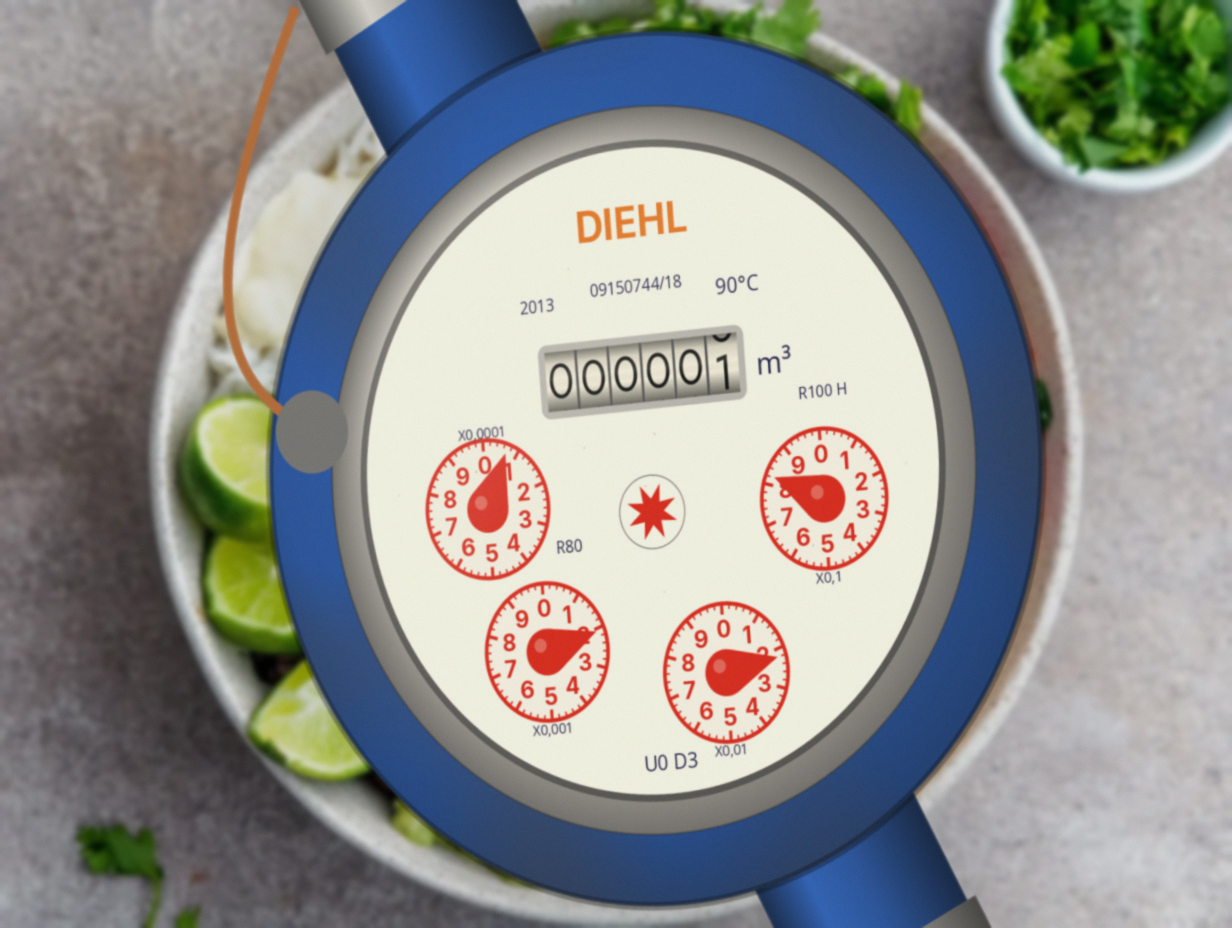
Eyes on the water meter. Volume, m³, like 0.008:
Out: 0.8220
